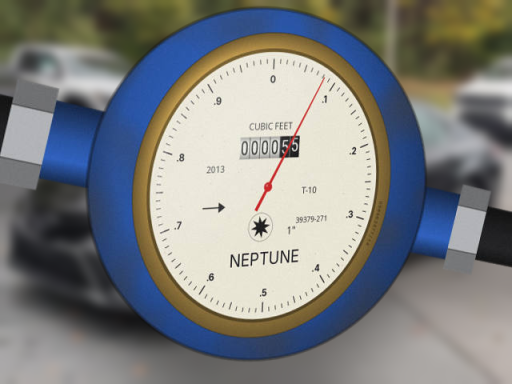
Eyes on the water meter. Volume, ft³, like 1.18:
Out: 55.08
